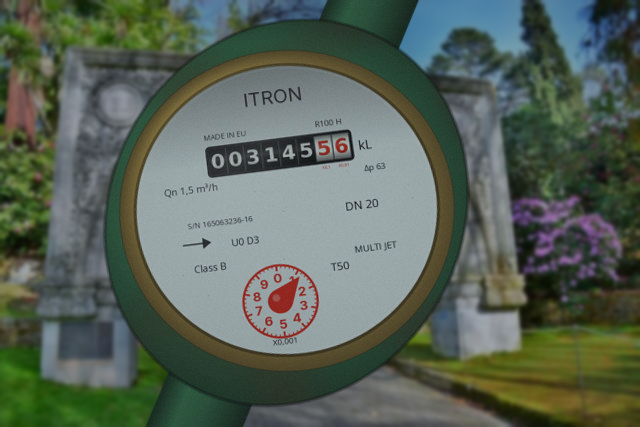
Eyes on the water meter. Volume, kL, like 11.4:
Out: 3145.561
